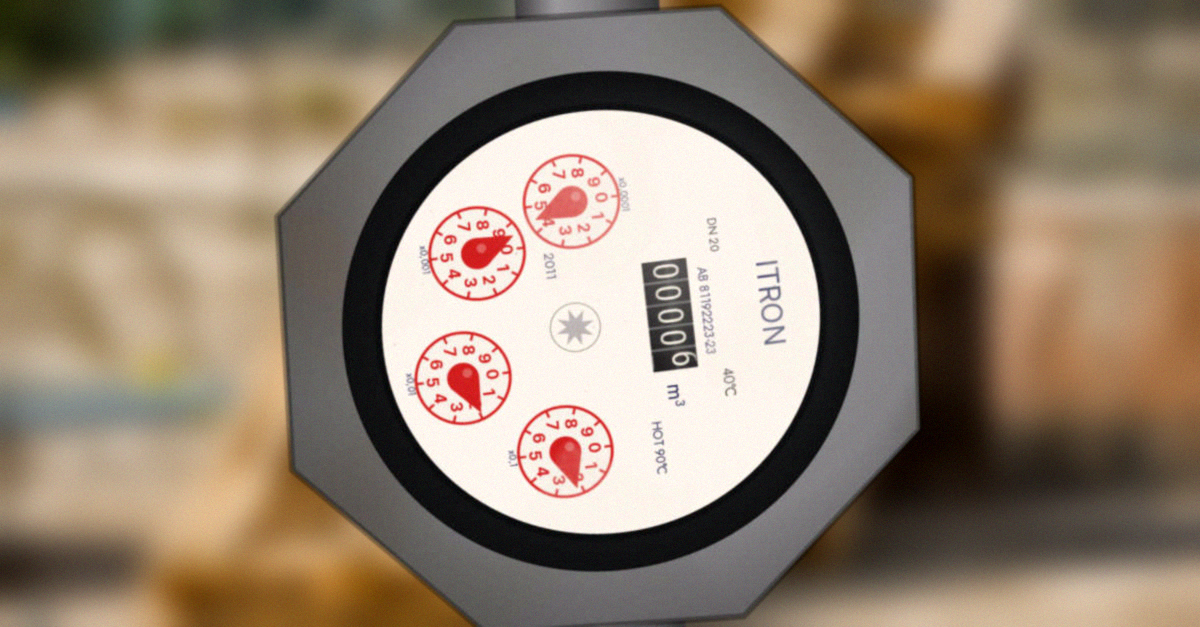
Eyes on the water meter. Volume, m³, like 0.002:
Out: 6.2194
